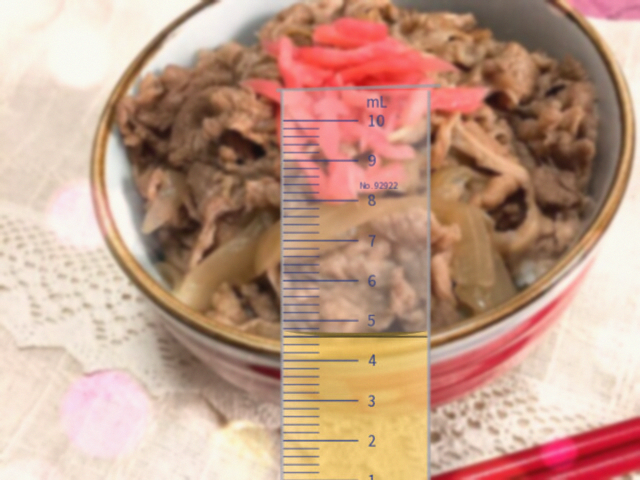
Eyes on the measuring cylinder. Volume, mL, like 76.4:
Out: 4.6
